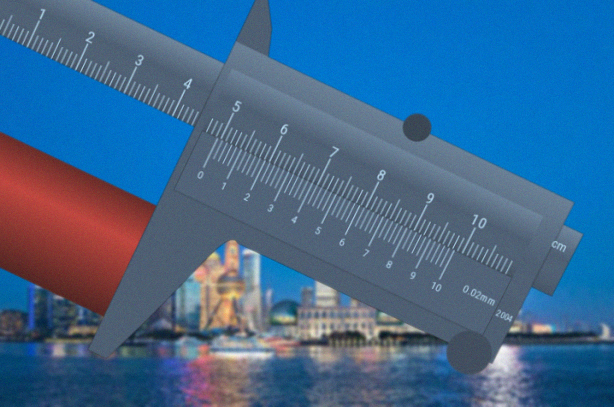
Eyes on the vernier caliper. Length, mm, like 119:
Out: 49.4
